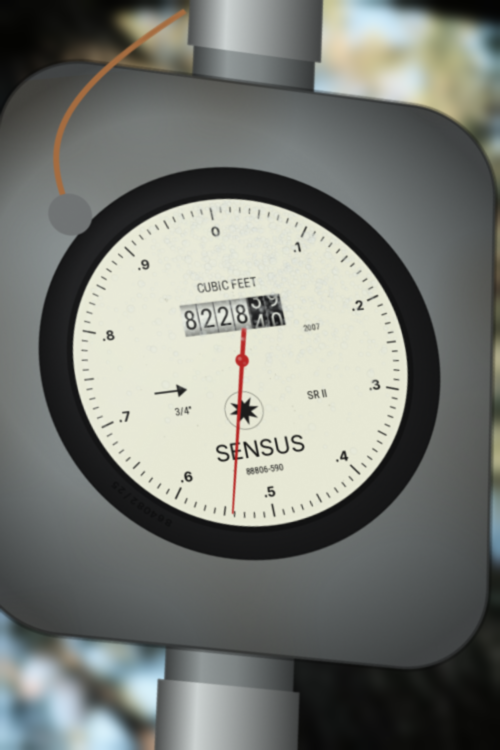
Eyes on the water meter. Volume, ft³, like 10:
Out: 822839.54
